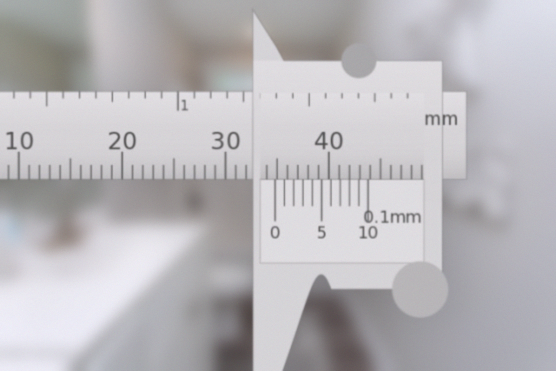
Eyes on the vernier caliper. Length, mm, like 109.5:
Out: 34.8
